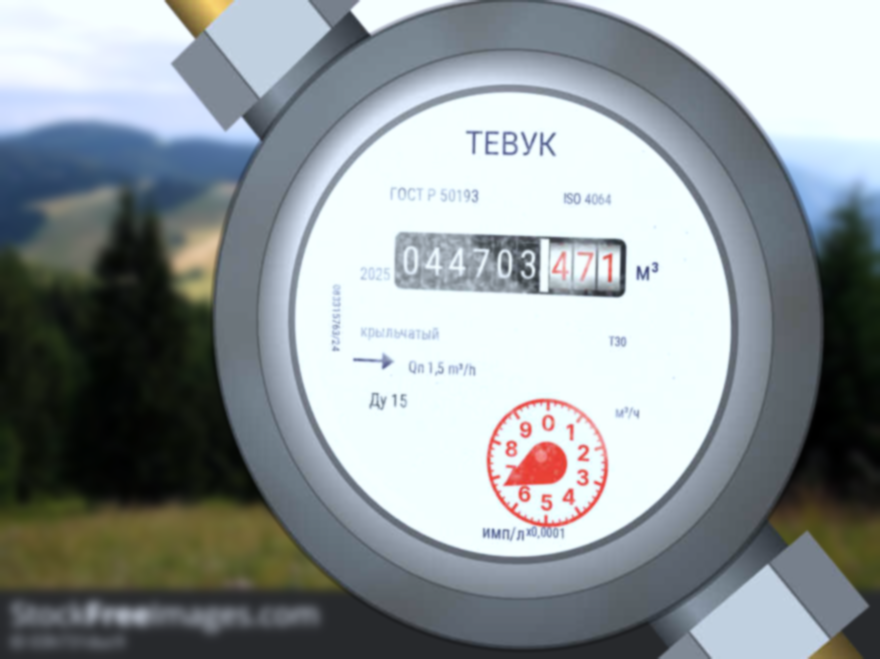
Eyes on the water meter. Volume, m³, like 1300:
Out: 44703.4716
